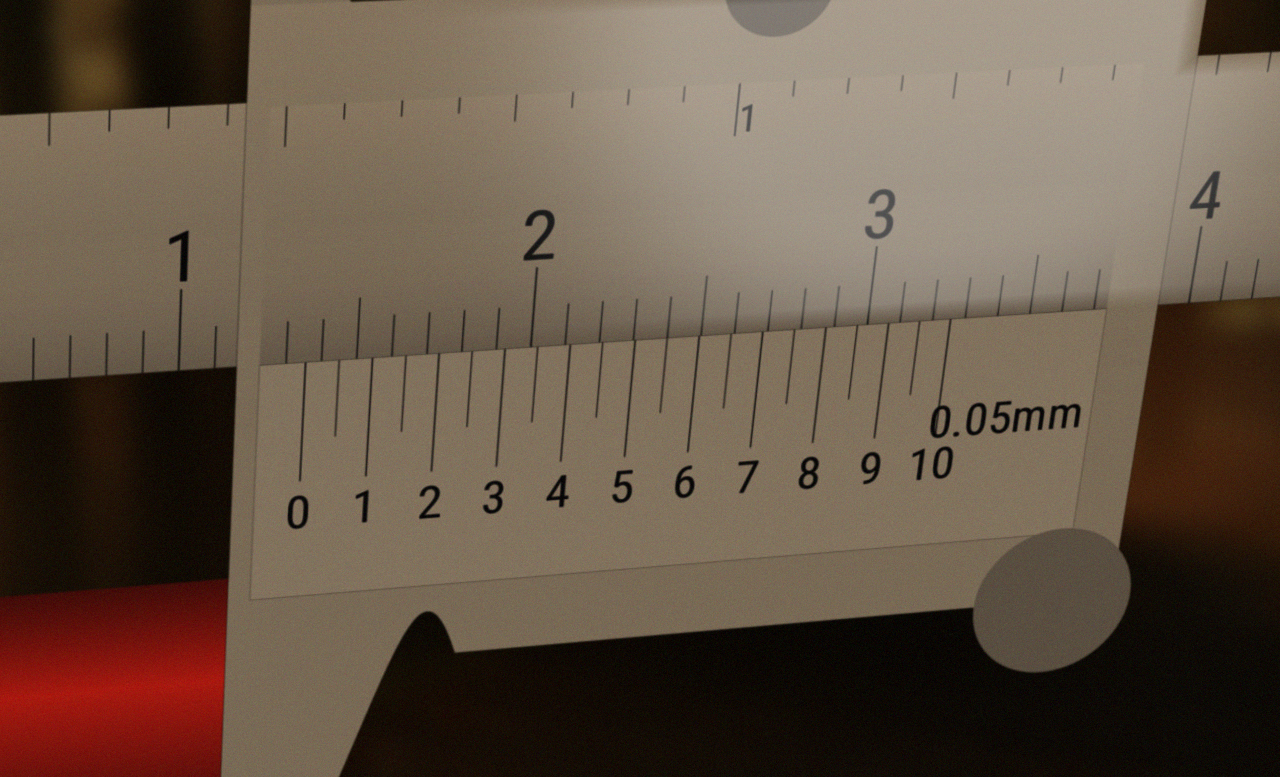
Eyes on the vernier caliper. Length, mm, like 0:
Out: 13.55
